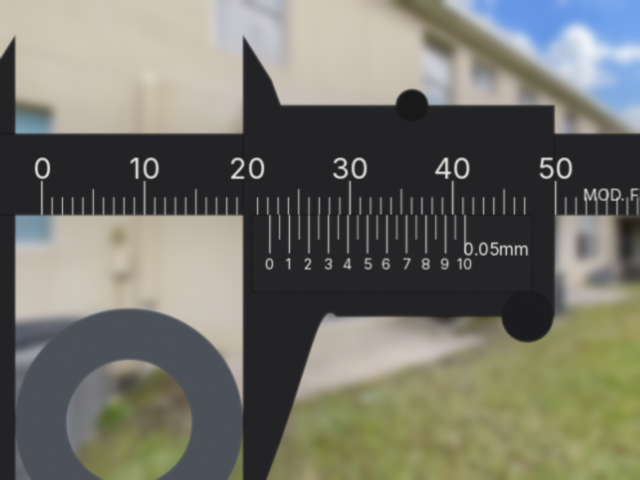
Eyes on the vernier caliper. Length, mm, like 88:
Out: 22.2
